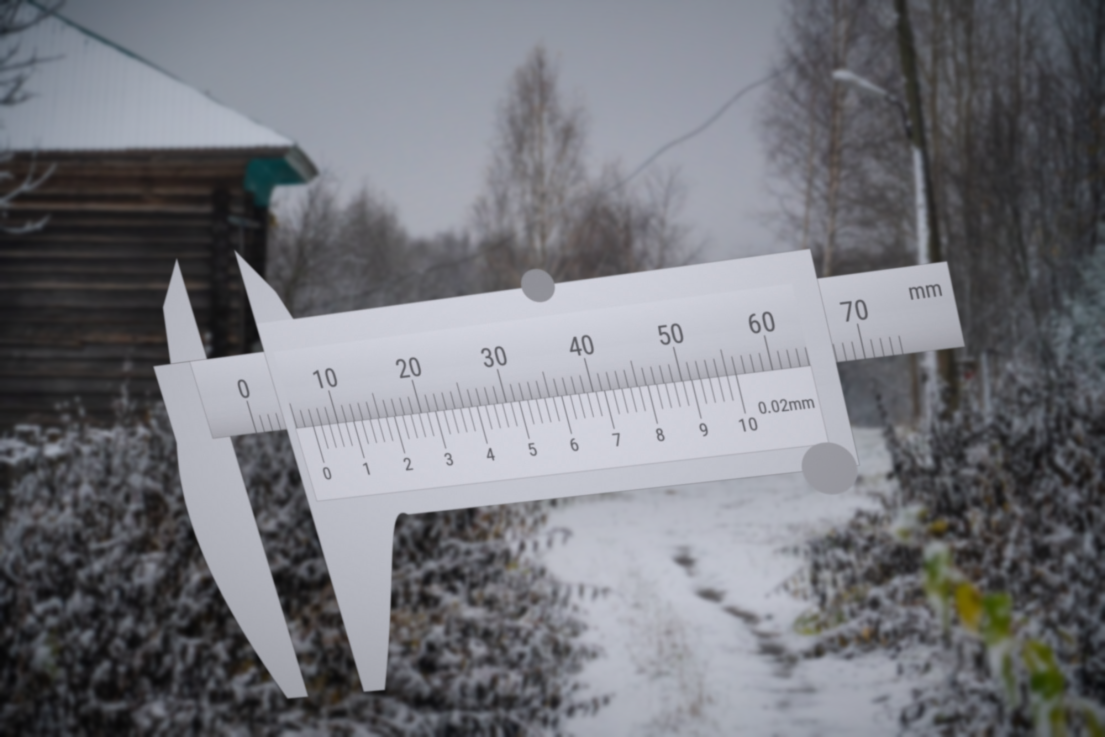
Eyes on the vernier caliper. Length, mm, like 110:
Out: 7.0
